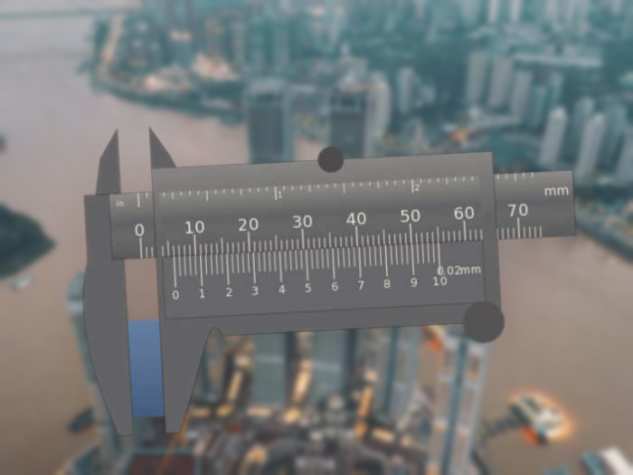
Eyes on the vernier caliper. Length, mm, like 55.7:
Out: 6.0
